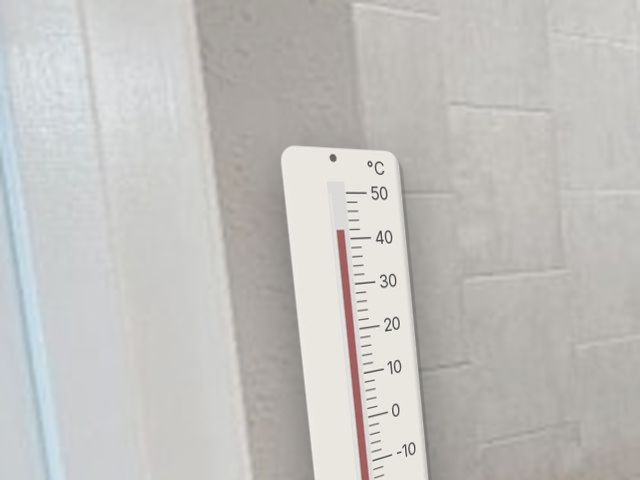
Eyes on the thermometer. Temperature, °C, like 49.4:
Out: 42
